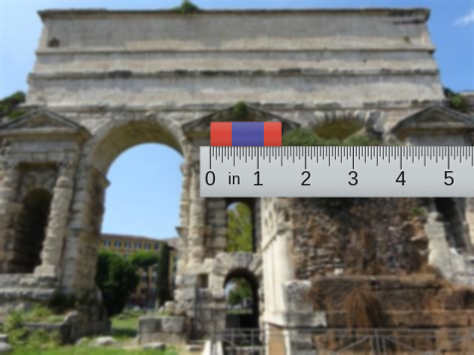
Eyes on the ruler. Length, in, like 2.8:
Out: 1.5
